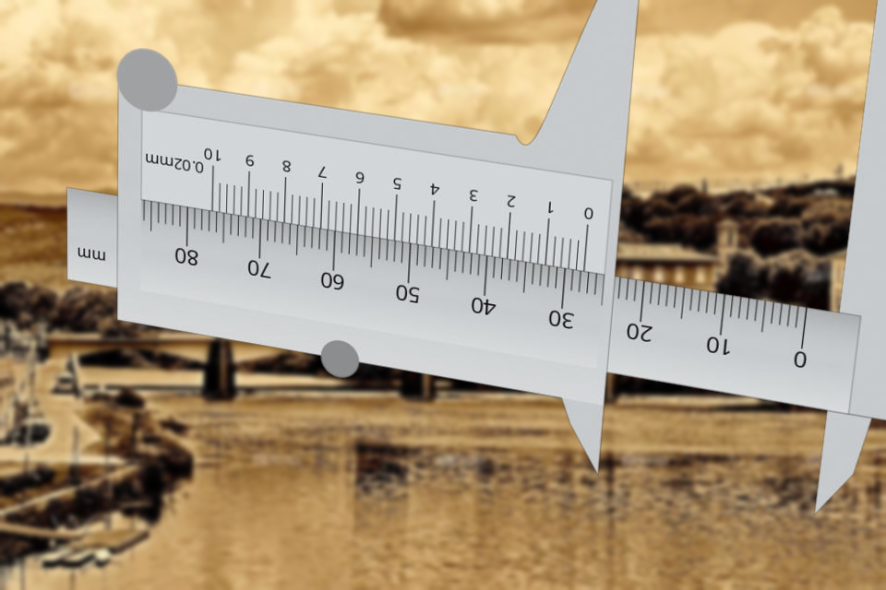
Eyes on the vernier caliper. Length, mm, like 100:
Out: 27.6
